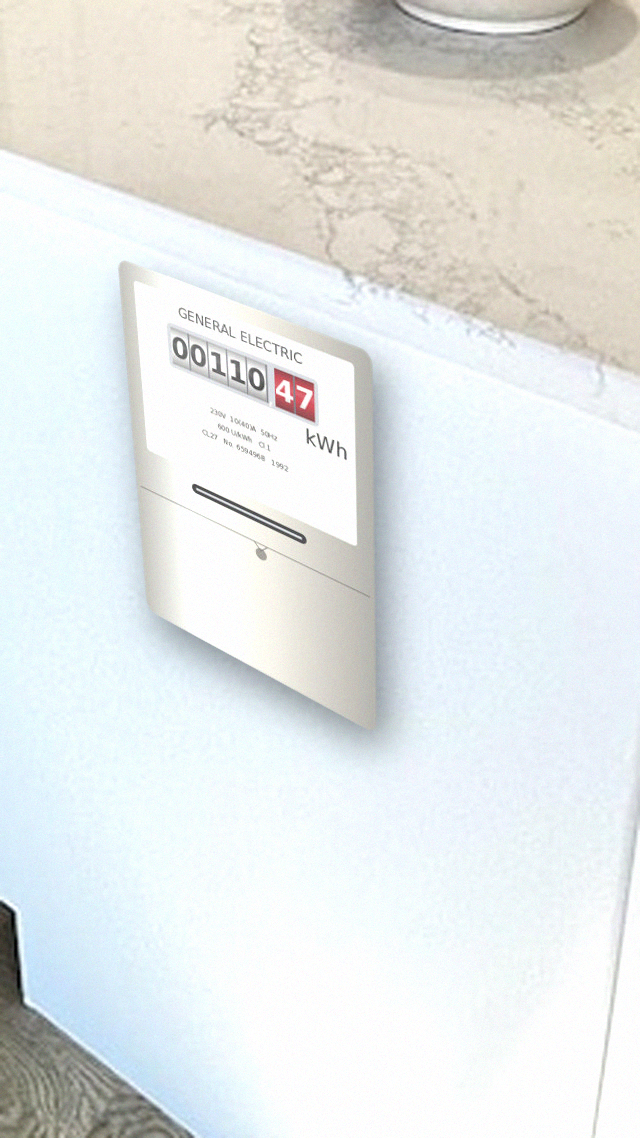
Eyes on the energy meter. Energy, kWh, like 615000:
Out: 110.47
